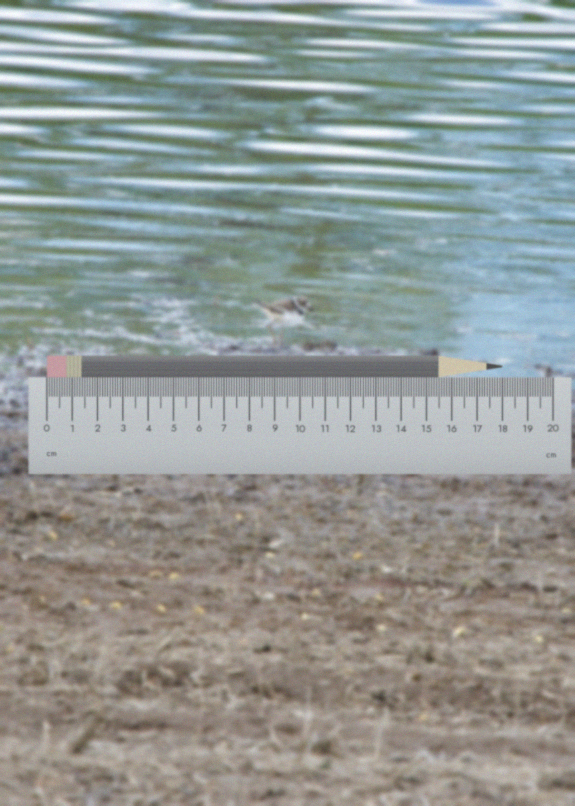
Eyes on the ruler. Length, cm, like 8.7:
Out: 18
